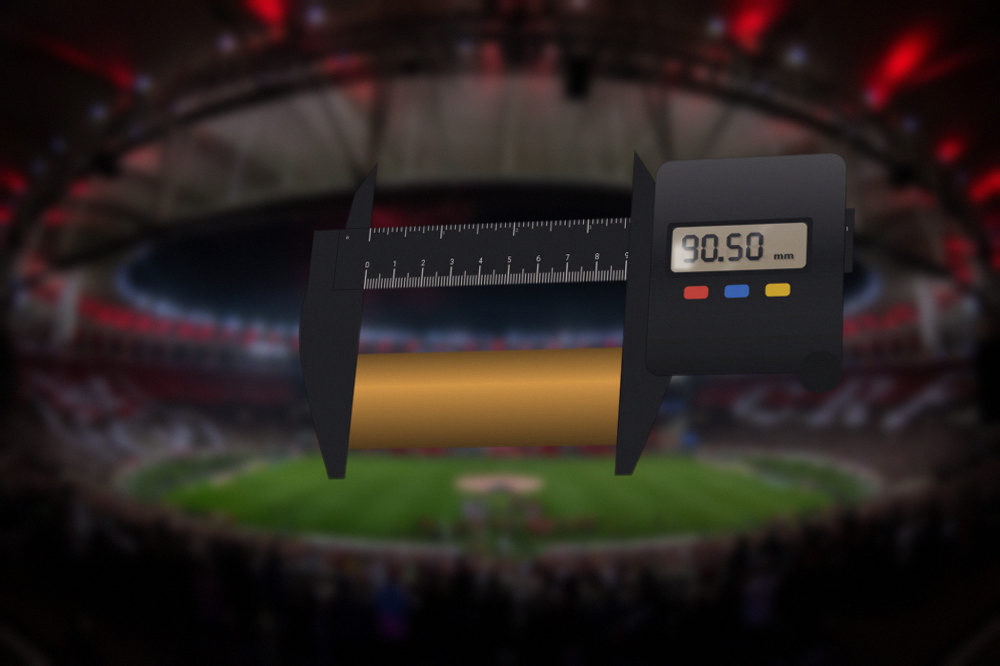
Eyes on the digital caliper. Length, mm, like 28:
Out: 90.50
